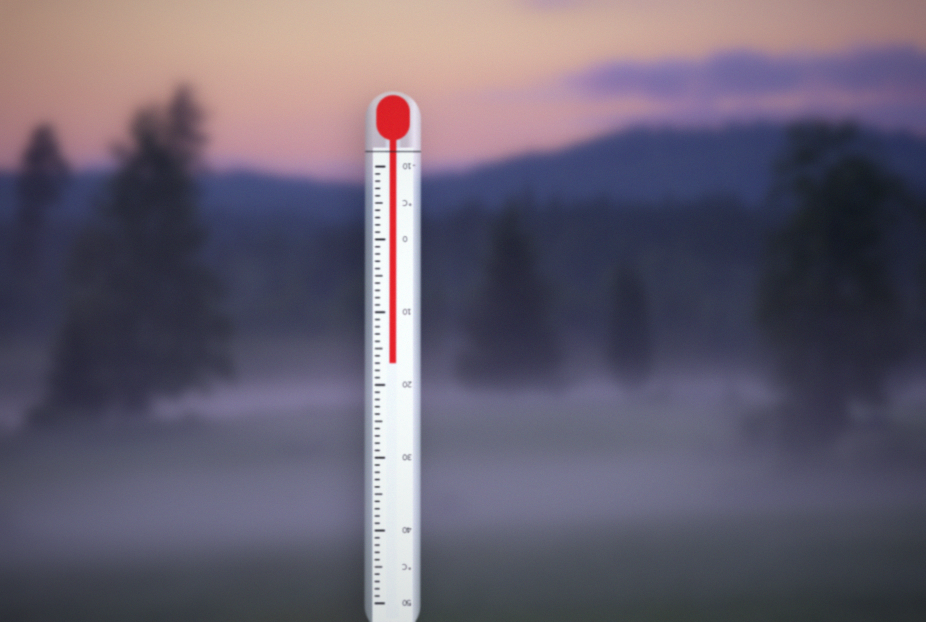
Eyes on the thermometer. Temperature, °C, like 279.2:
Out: 17
